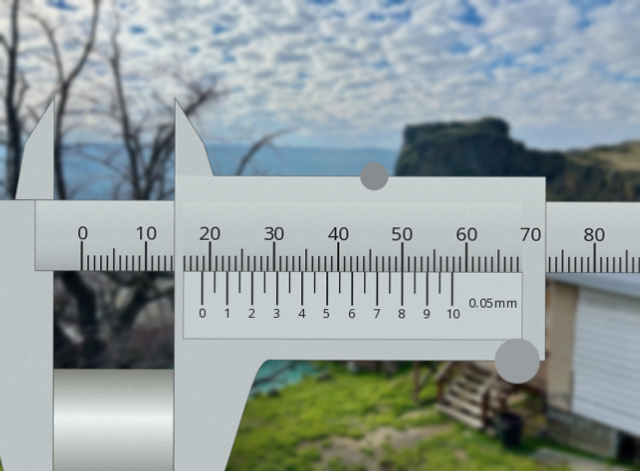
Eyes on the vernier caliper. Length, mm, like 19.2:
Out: 18.8
